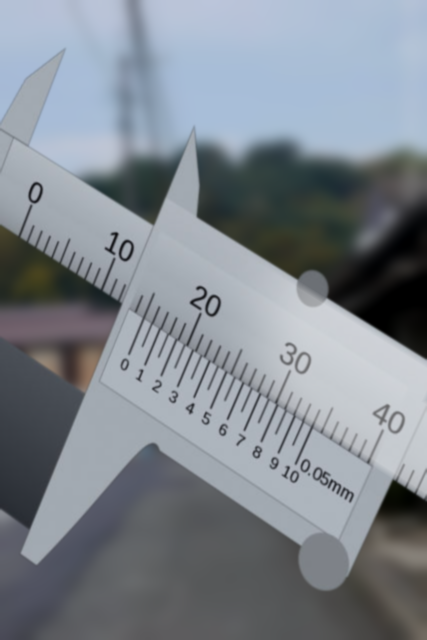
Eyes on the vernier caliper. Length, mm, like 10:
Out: 15.0
